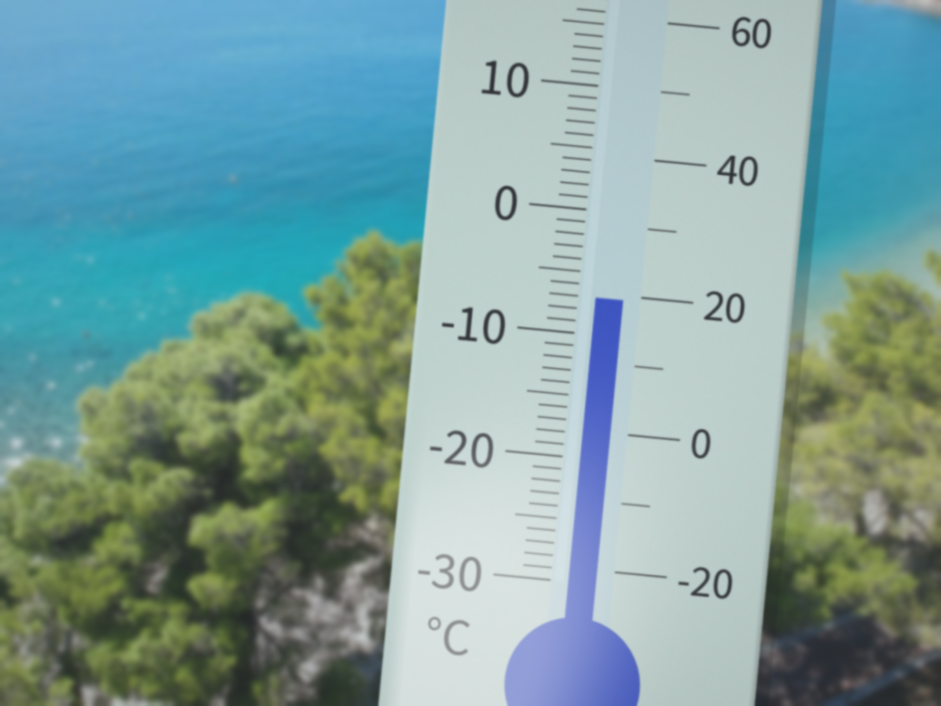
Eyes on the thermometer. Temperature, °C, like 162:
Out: -7
